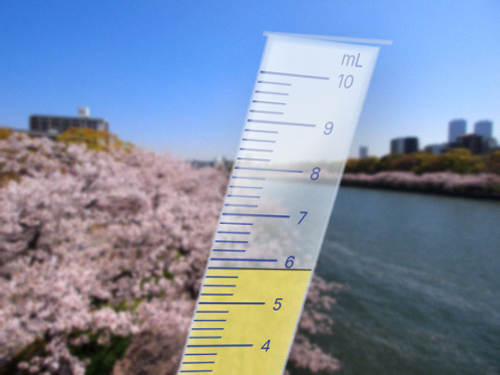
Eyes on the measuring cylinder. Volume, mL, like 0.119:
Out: 5.8
